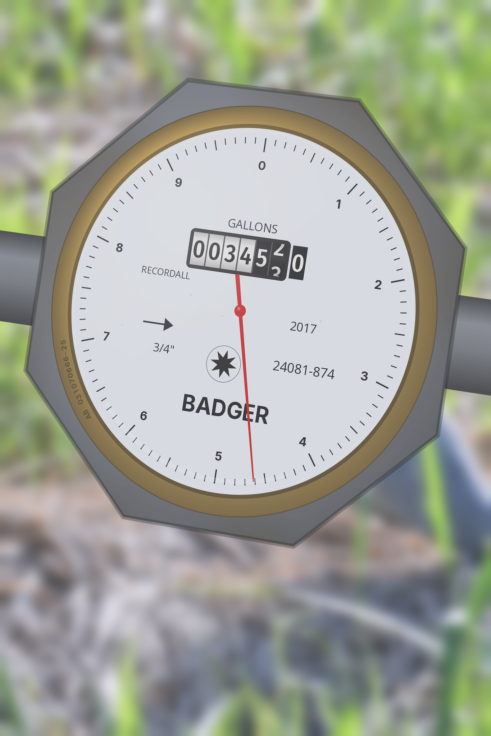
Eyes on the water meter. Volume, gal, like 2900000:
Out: 34524.6
